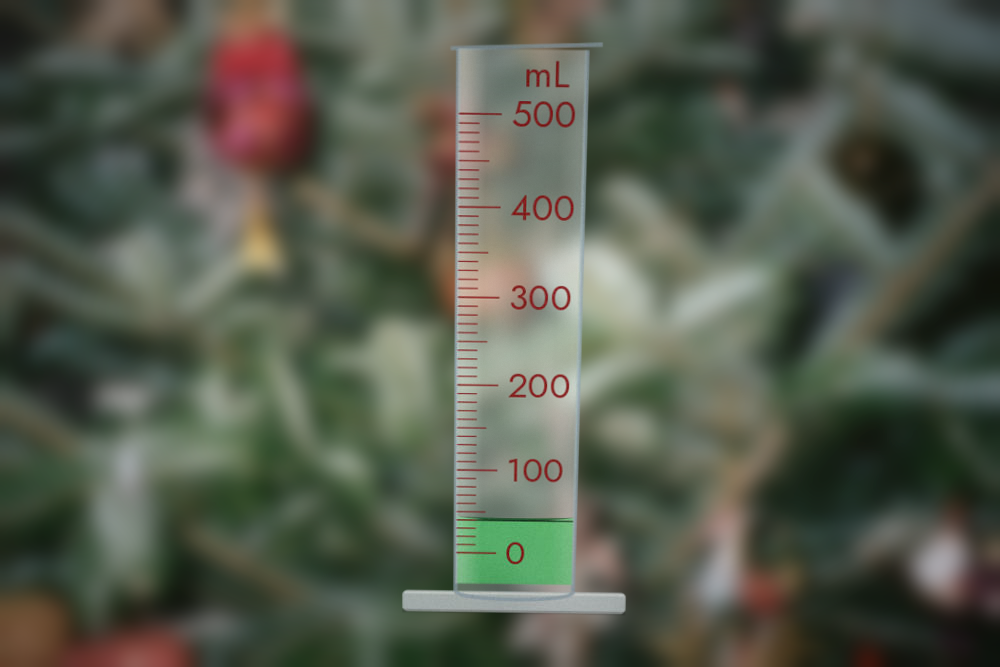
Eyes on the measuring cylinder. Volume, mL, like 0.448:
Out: 40
